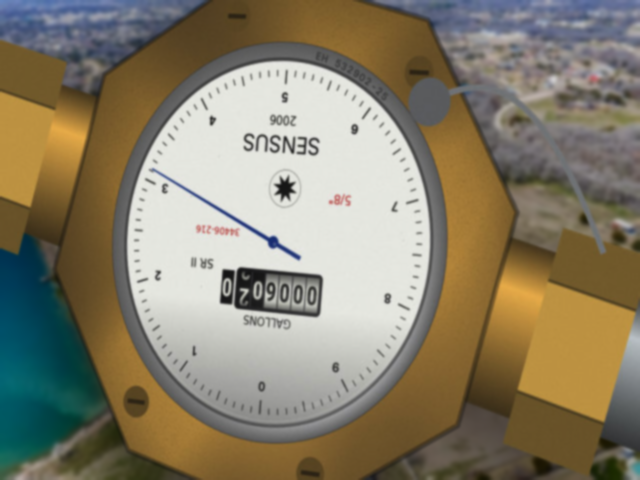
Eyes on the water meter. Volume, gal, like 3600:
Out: 6023.1
